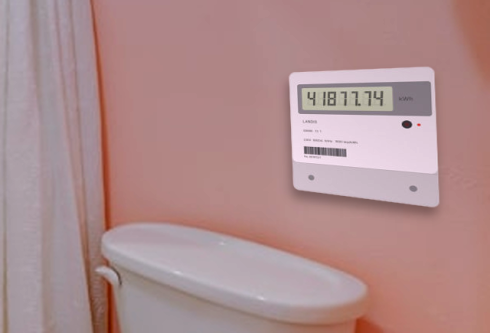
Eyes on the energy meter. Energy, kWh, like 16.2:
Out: 41877.74
